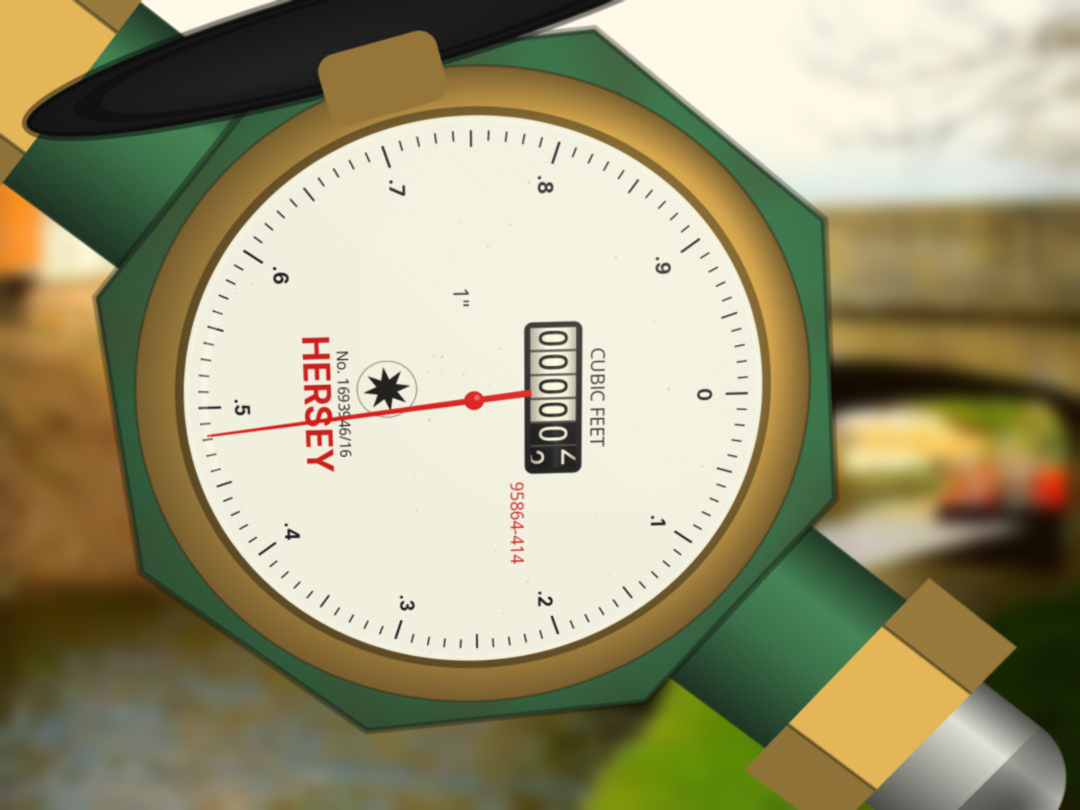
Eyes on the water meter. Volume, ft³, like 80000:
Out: 2.48
